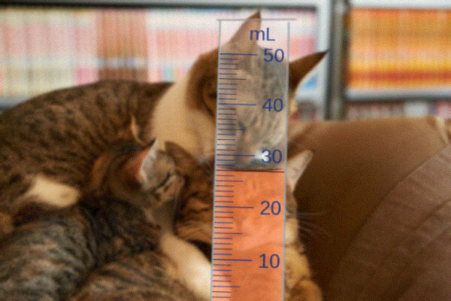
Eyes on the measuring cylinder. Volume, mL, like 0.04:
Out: 27
